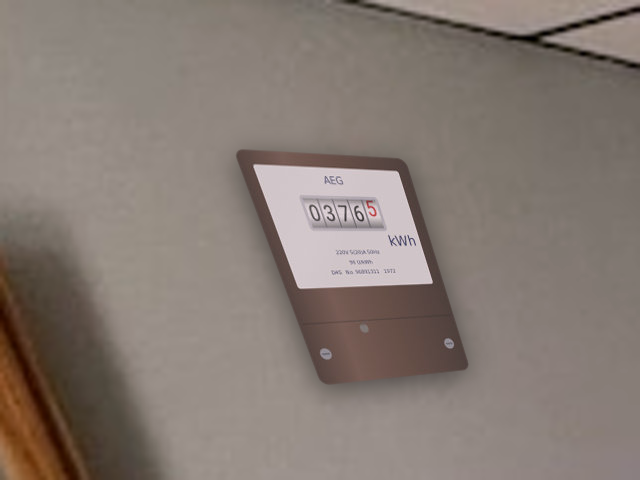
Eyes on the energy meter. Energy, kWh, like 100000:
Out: 376.5
